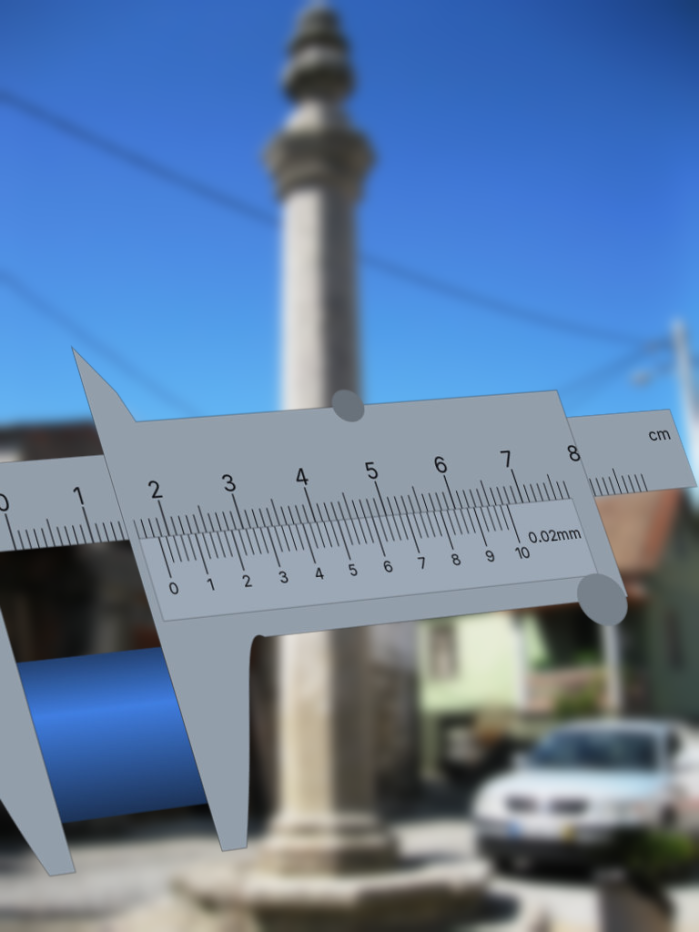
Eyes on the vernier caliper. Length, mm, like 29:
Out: 18.6
